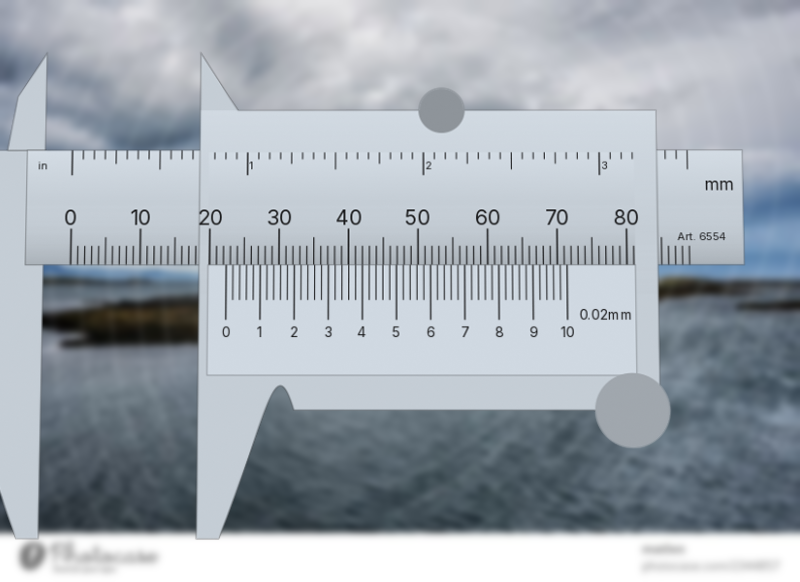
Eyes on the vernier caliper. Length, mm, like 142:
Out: 22.4
